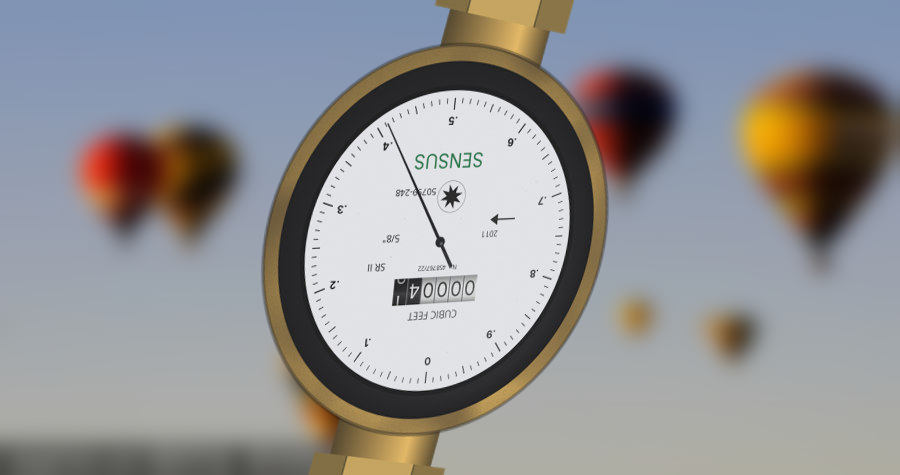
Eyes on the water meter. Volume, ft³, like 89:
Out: 41.41
